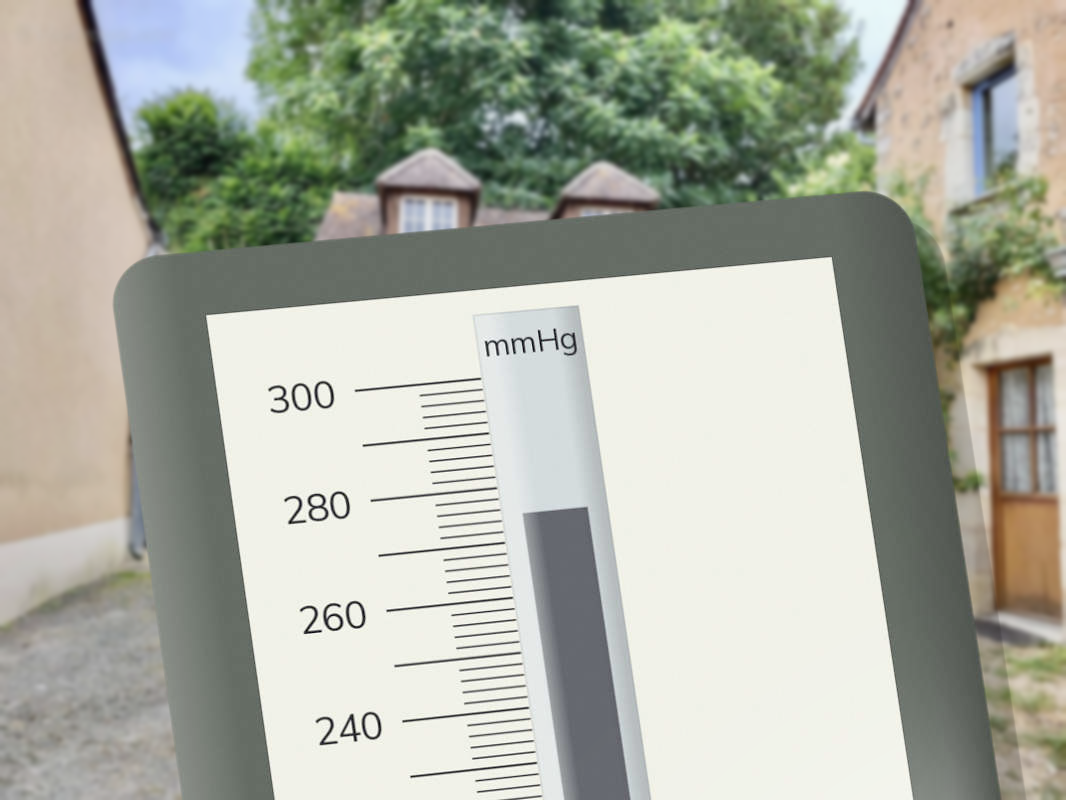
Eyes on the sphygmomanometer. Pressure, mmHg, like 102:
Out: 275
